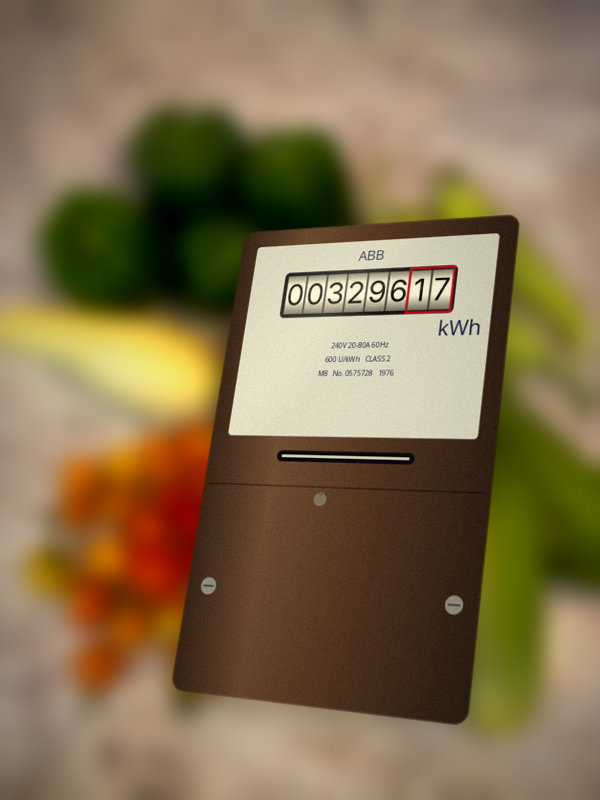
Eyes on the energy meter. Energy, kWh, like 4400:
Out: 3296.17
